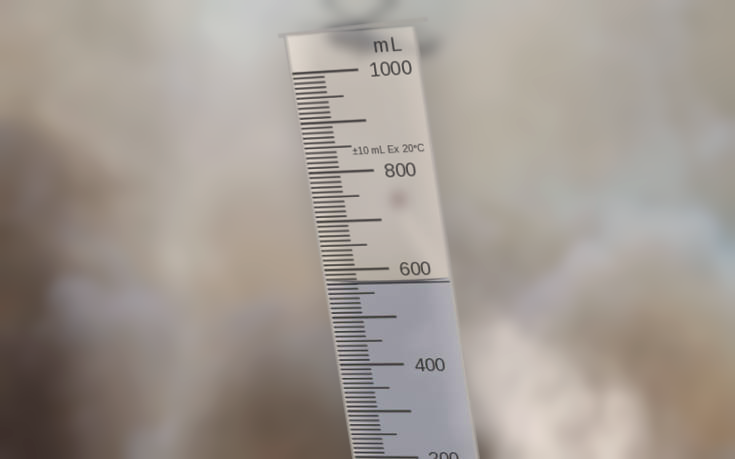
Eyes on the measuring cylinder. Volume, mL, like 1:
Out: 570
